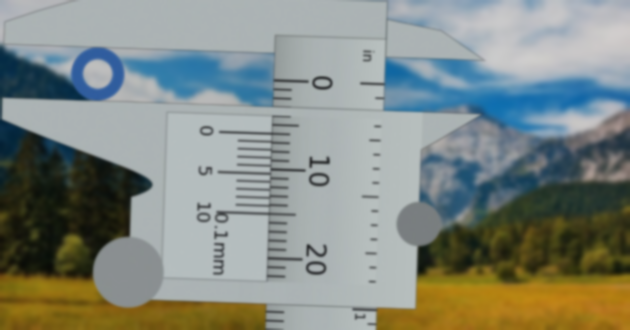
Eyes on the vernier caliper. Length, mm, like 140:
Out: 6.0
